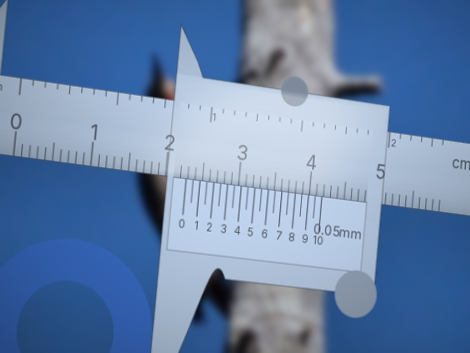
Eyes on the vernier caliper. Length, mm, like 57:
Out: 22.8
